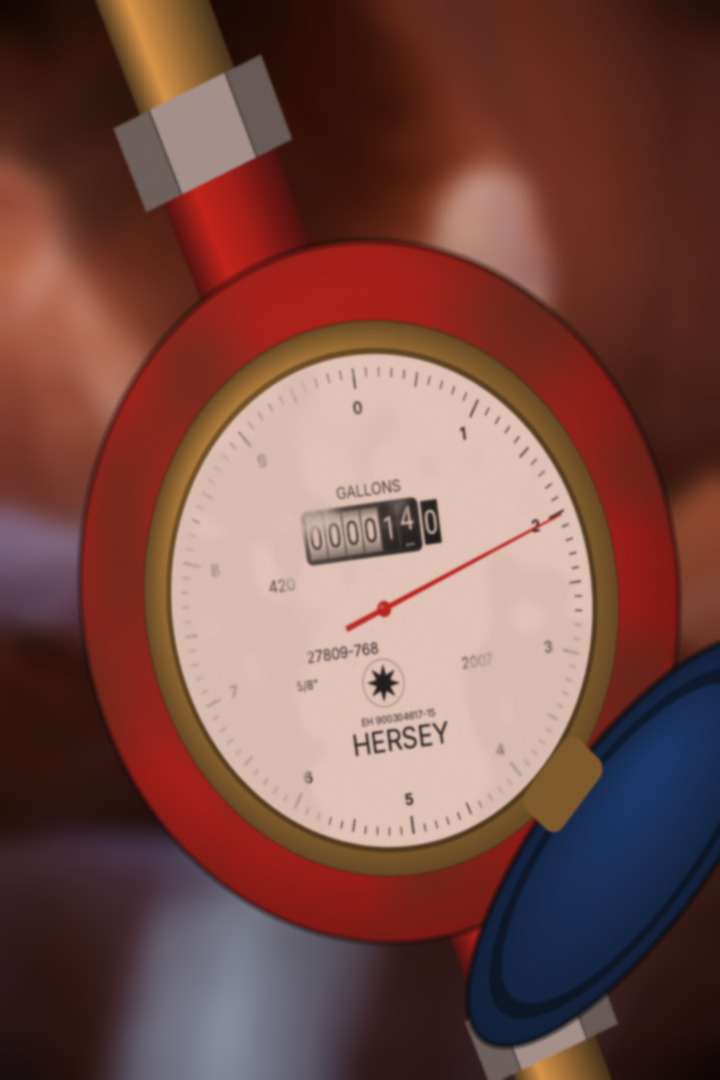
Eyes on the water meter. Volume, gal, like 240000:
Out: 142.0
